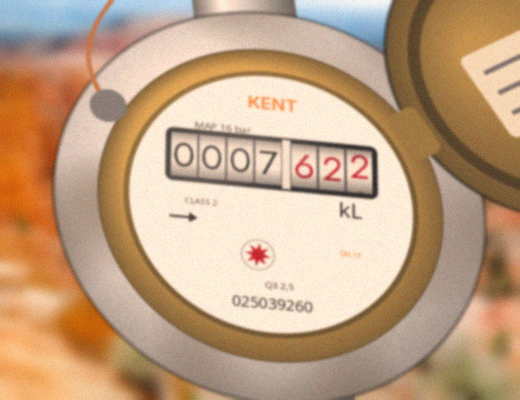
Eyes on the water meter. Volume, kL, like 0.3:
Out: 7.622
